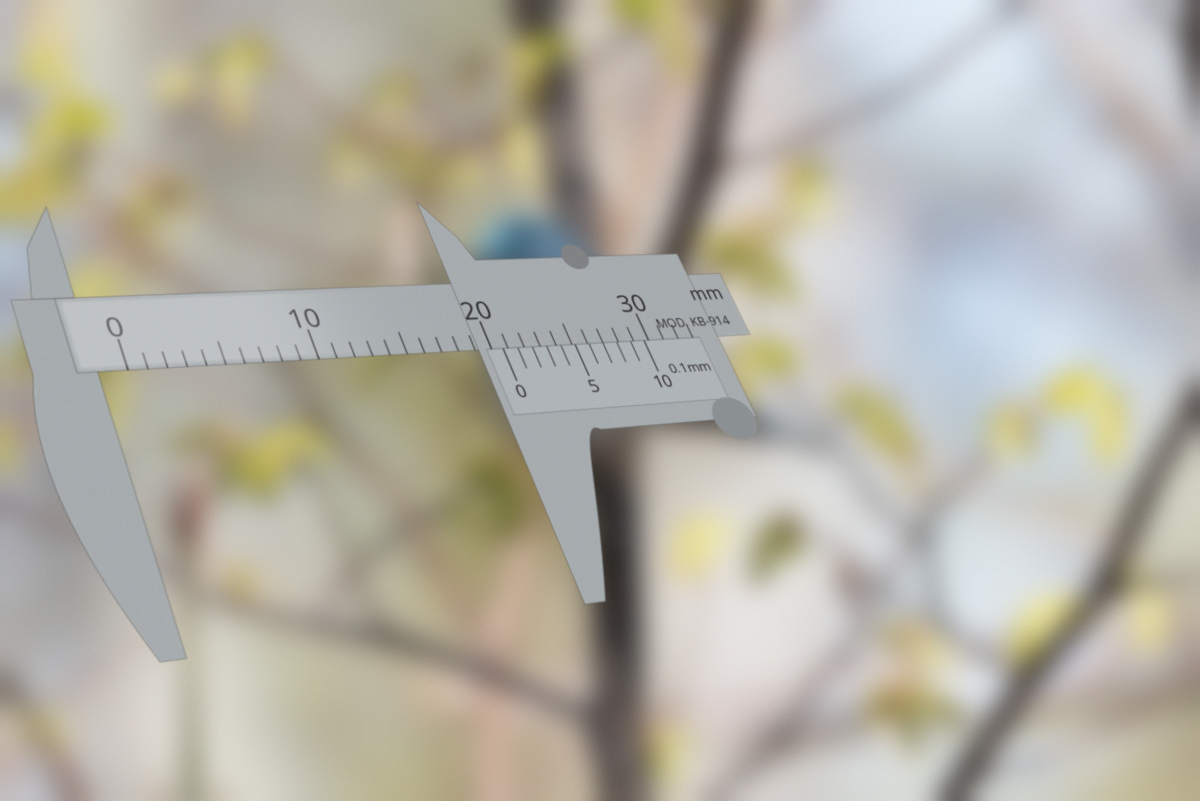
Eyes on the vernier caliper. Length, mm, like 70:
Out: 20.7
